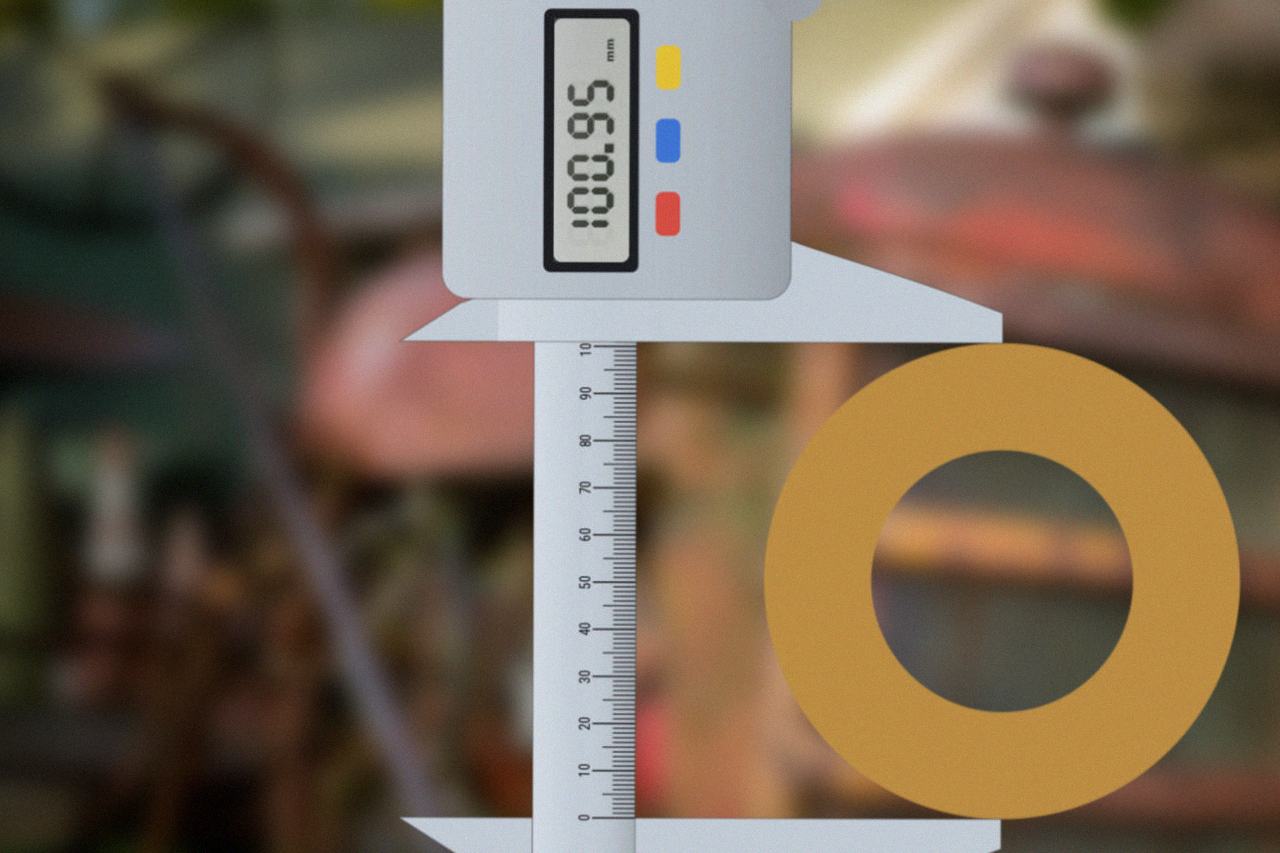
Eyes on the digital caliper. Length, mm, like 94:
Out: 100.95
